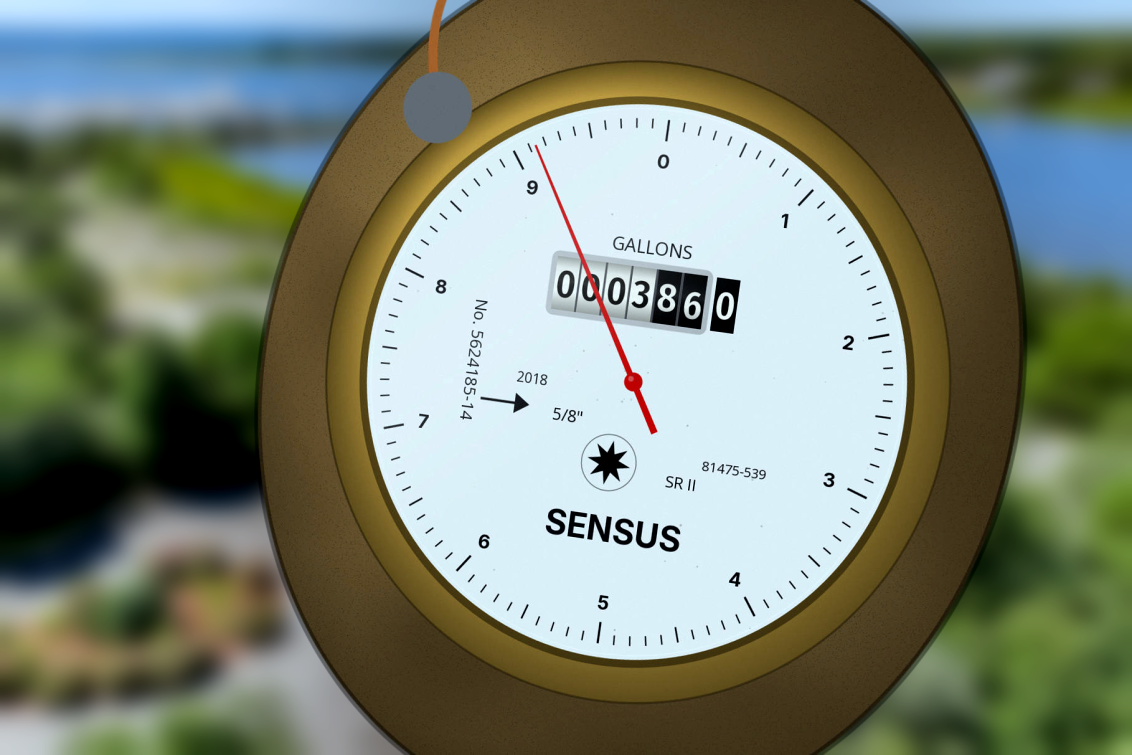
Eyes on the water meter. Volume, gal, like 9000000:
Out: 3859.1
